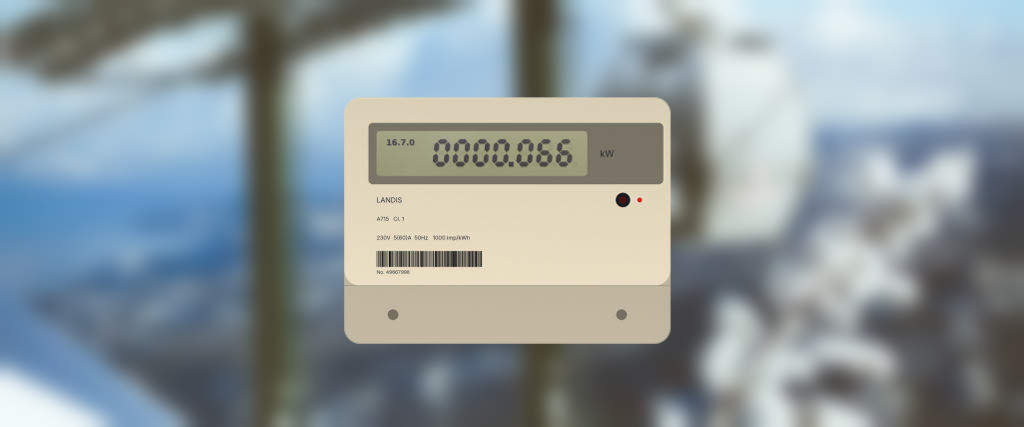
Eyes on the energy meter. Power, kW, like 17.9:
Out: 0.066
